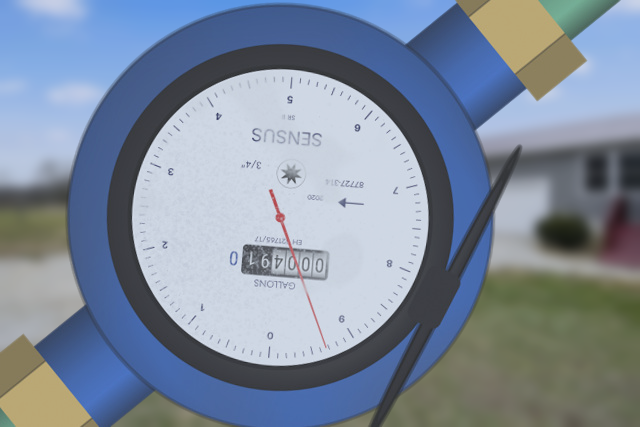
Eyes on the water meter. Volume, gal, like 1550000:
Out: 4909.3
